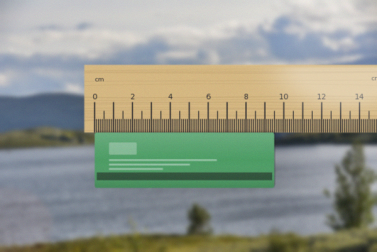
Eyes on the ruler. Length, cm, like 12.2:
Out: 9.5
